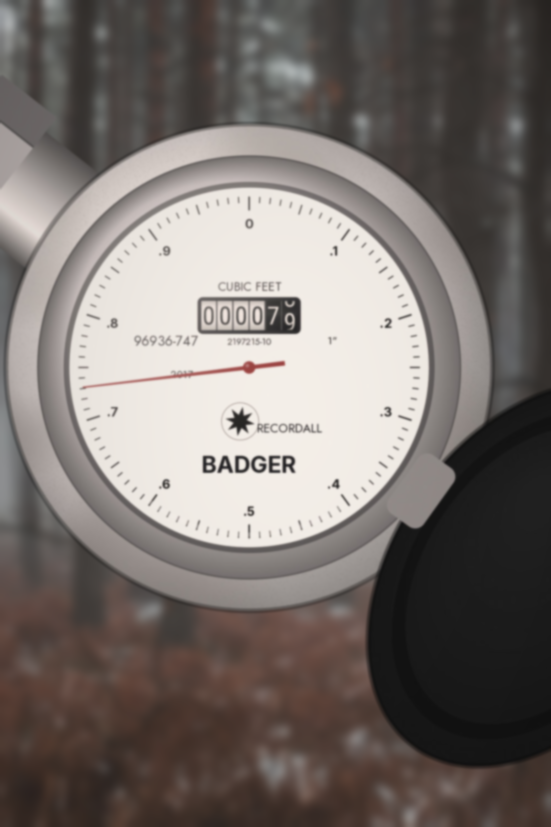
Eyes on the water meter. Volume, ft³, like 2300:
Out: 78.73
